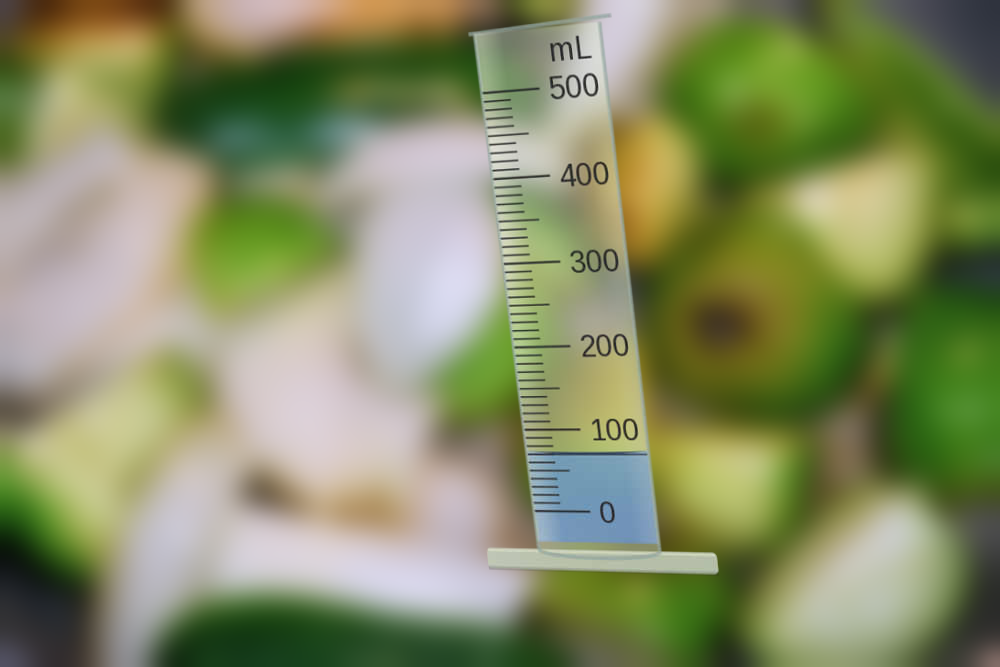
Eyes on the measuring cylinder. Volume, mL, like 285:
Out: 70
